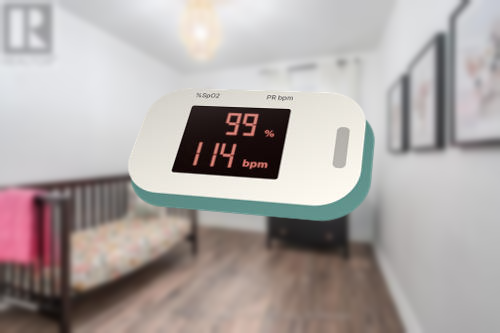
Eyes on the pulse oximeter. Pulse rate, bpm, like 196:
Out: 114
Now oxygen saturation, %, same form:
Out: 99
